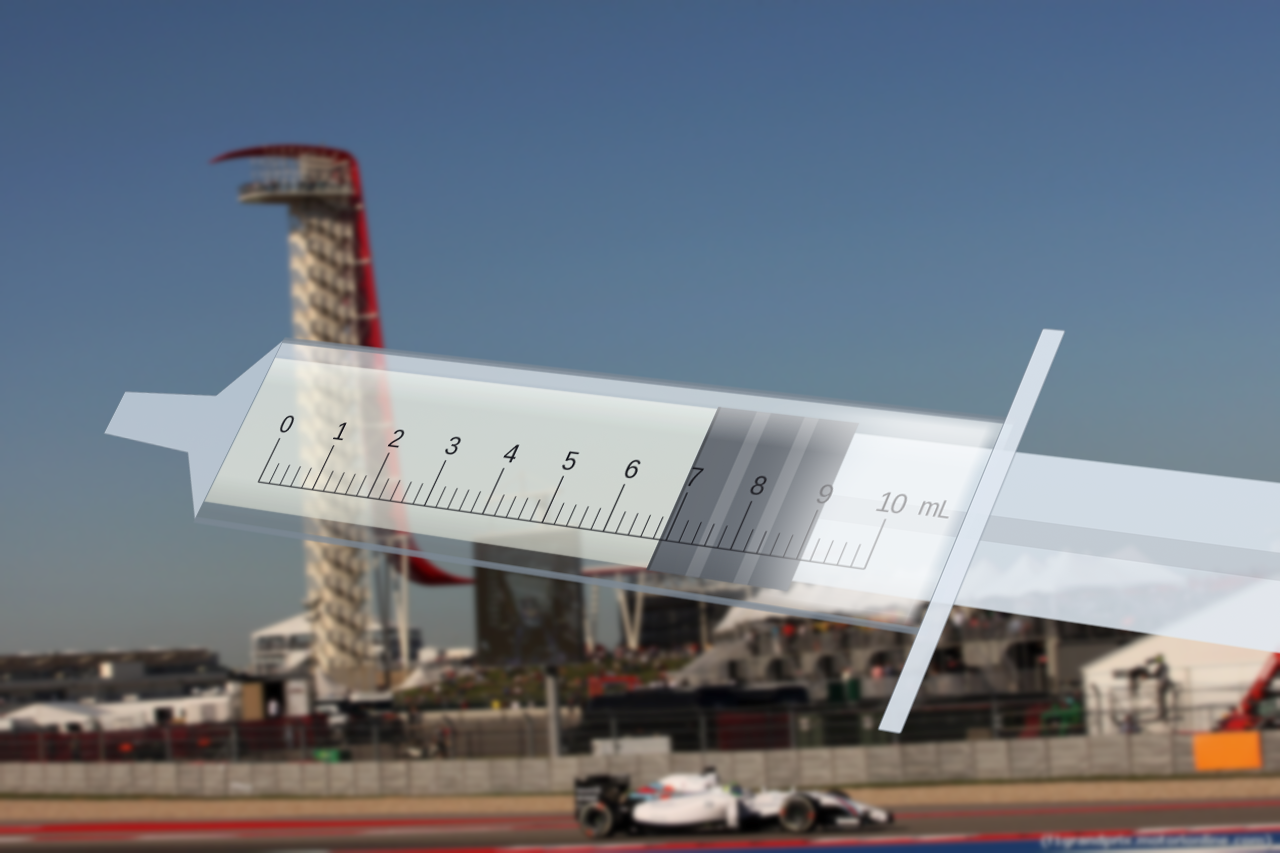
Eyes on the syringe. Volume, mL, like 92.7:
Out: 6.9
